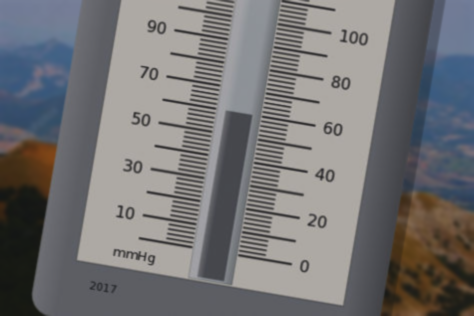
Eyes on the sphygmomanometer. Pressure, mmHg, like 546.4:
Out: 60
